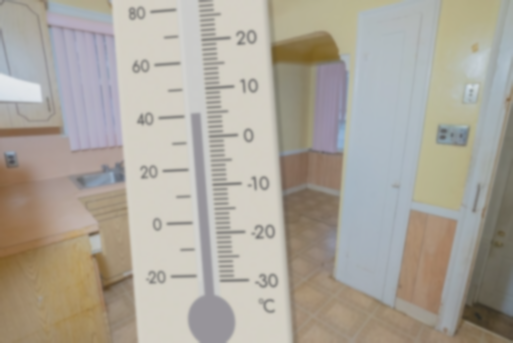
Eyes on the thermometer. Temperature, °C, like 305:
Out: 5
